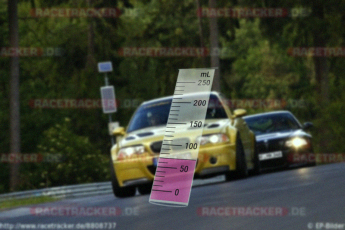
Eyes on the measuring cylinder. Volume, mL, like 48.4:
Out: 70
